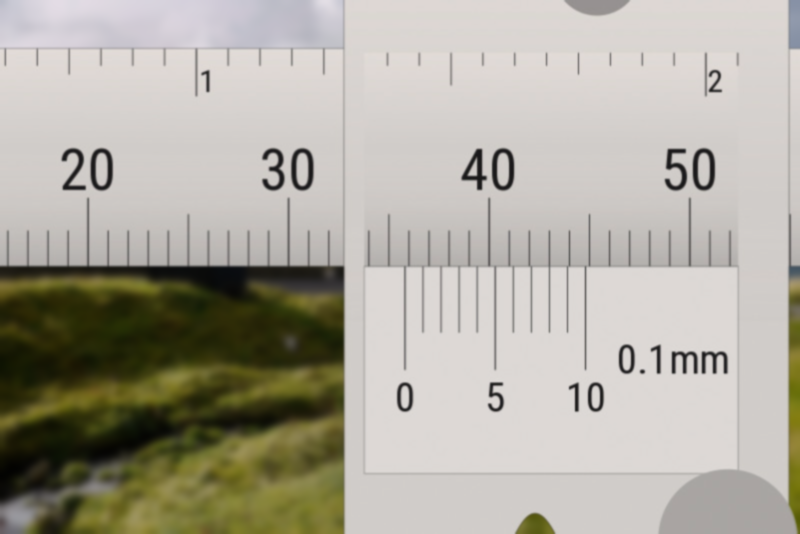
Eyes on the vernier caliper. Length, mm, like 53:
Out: 35.8
